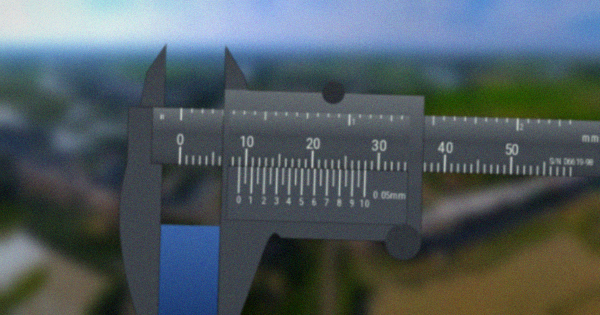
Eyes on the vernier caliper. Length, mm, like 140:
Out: 9.0
